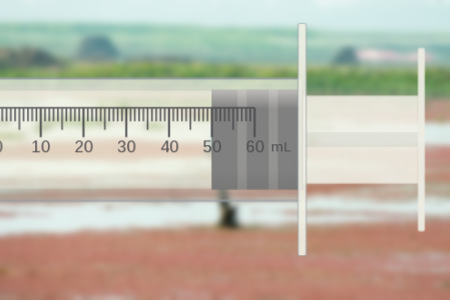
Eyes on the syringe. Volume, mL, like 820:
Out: 50
